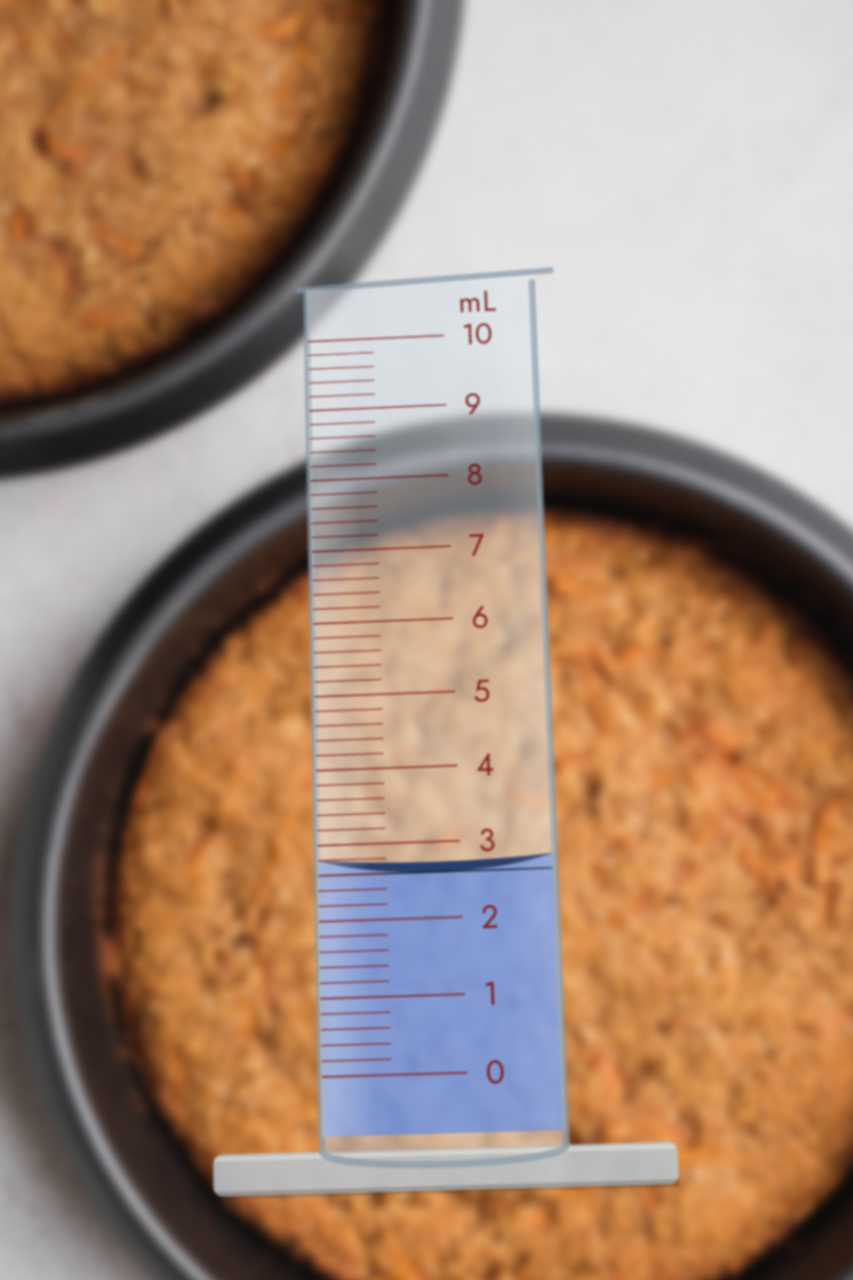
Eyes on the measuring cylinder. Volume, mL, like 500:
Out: 2.6
